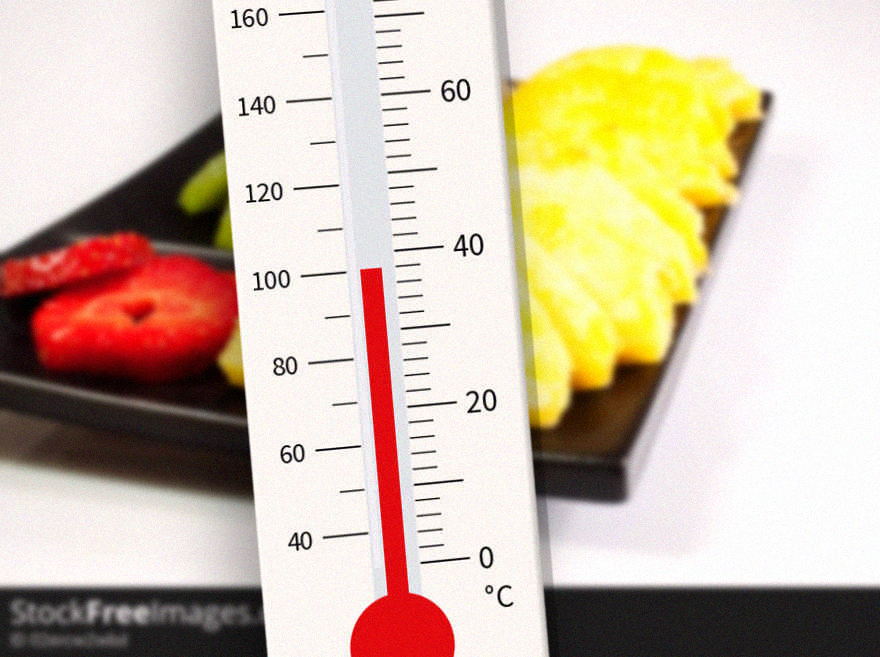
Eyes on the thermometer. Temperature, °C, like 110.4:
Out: 38
